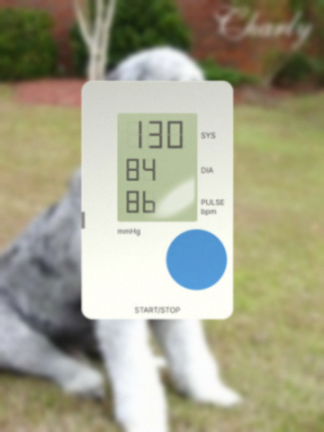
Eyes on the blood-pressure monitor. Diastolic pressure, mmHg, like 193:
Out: 84
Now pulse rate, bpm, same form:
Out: 86
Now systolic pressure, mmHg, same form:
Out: 130
